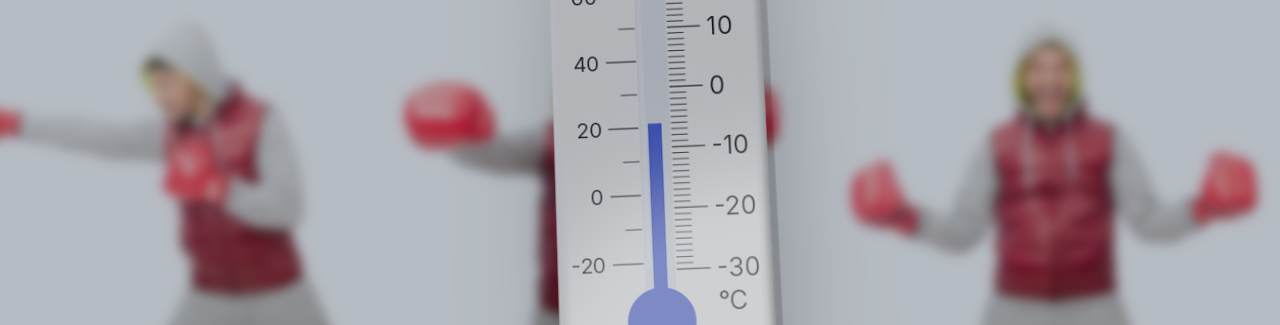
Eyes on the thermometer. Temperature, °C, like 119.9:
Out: -6
